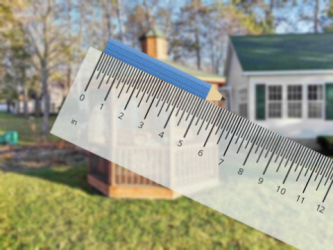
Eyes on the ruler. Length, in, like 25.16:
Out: 6
